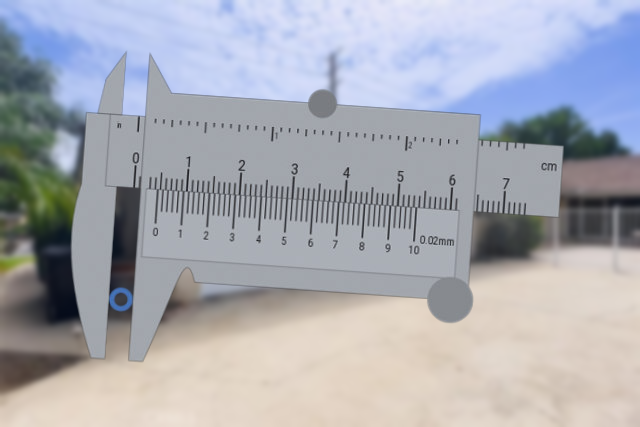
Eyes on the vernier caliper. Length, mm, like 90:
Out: 4.5
